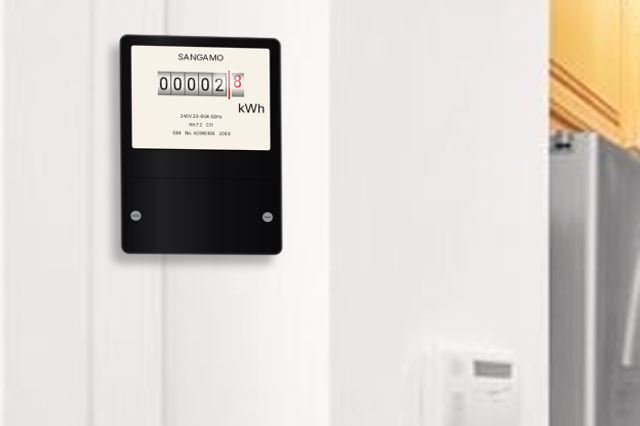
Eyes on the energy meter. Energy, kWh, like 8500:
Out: 2.8
